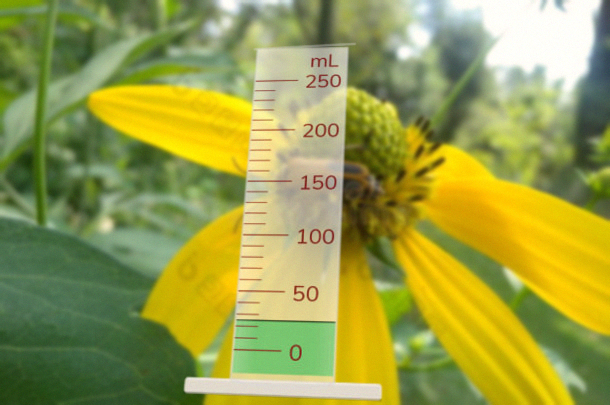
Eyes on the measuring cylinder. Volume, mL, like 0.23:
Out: 25
